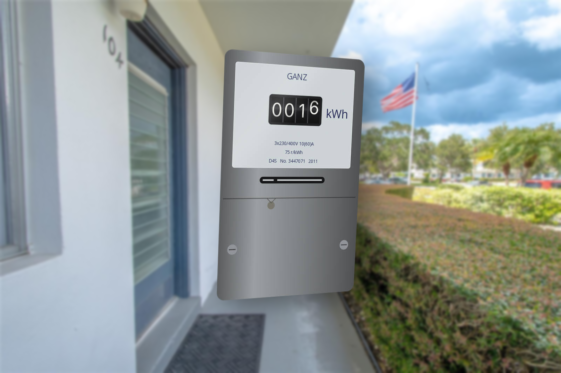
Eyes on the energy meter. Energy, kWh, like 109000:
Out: 16
